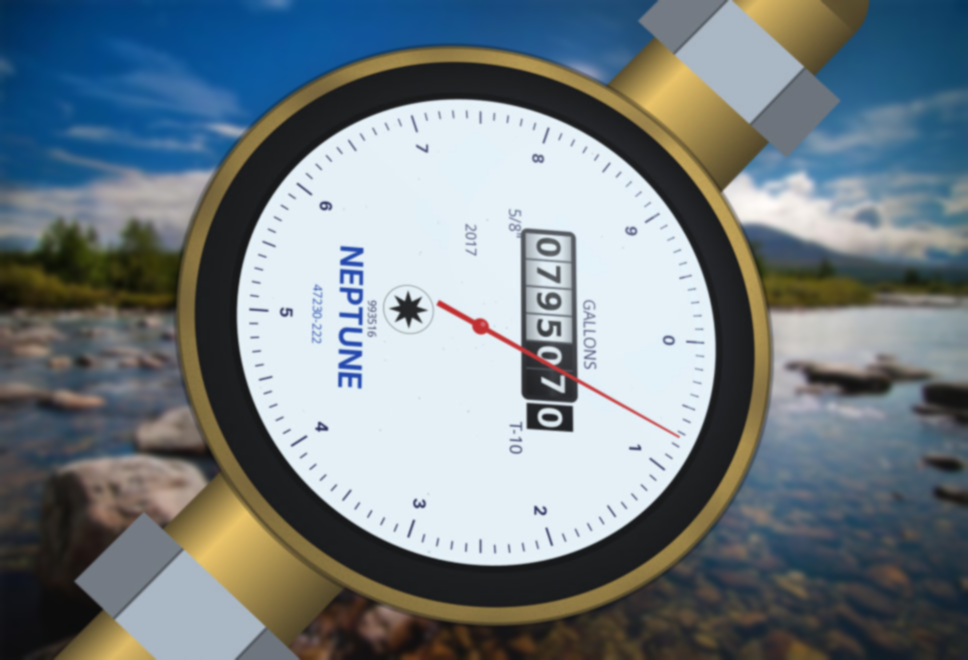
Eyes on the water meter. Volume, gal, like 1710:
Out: 795070.7
